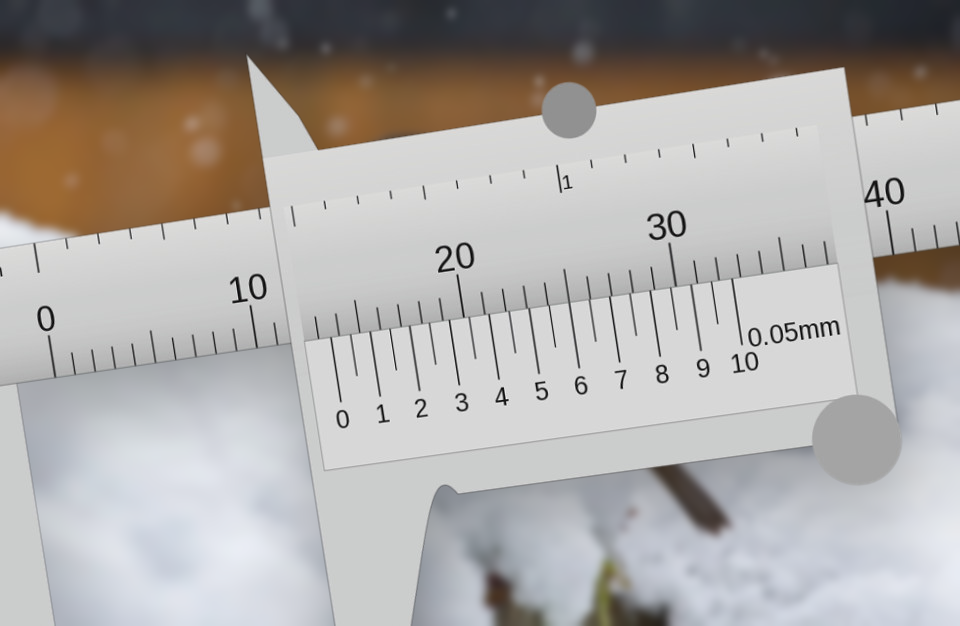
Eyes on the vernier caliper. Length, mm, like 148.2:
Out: 13.6
